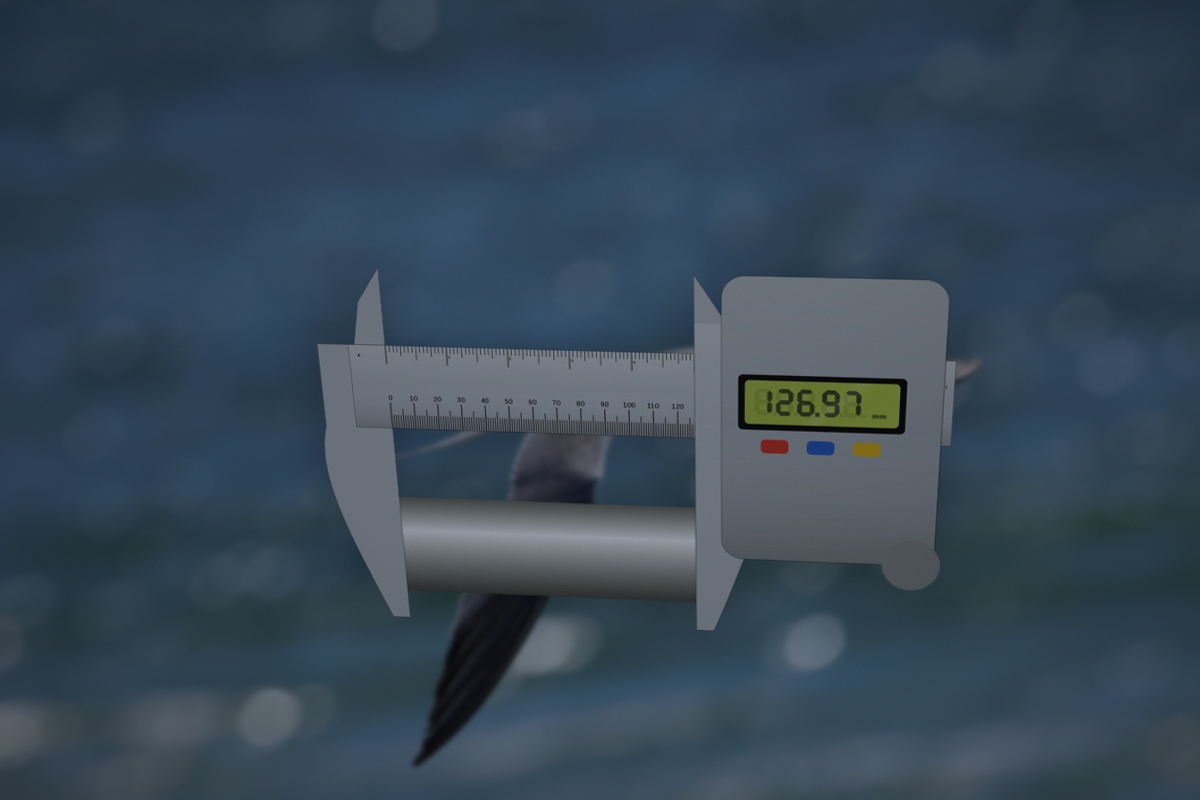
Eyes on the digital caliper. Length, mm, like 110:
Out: 126.97
